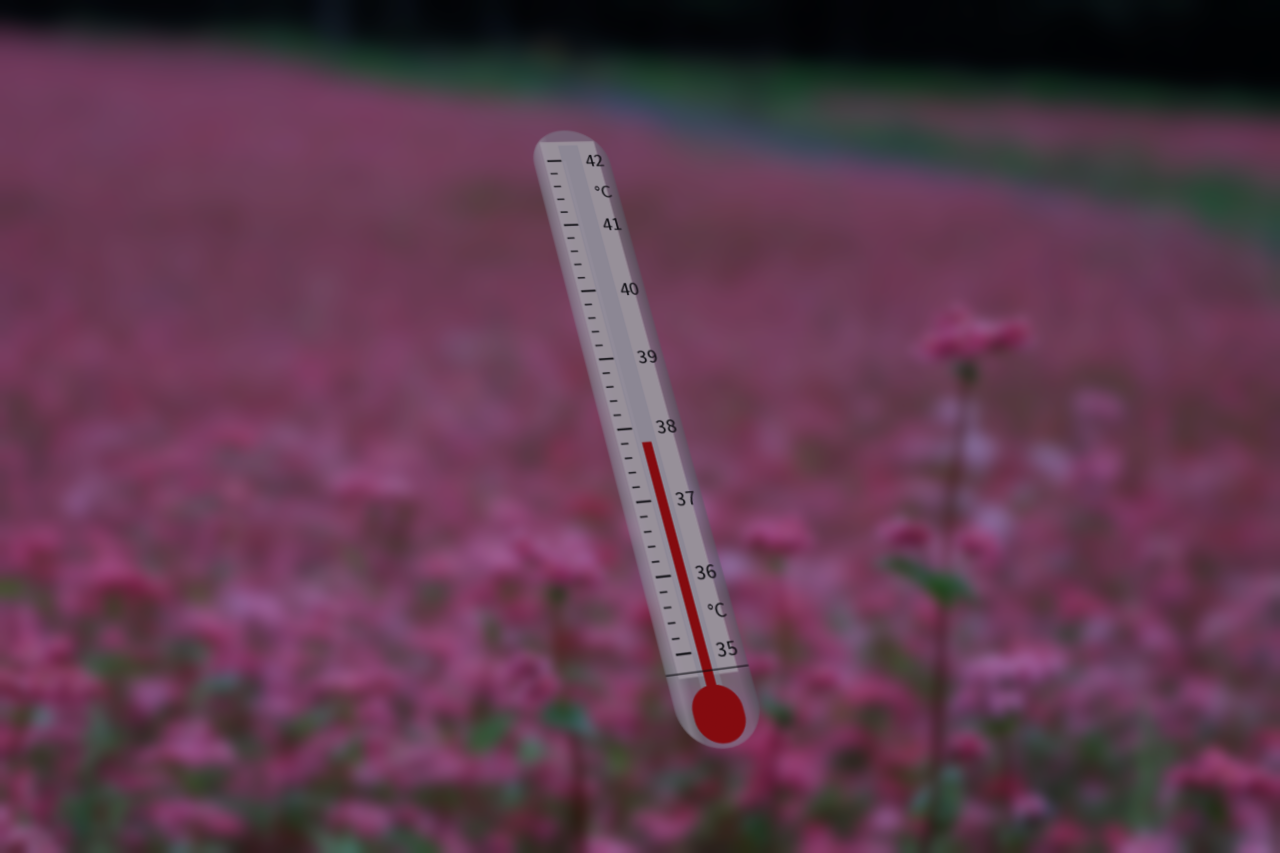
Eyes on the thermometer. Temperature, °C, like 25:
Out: 37.8
